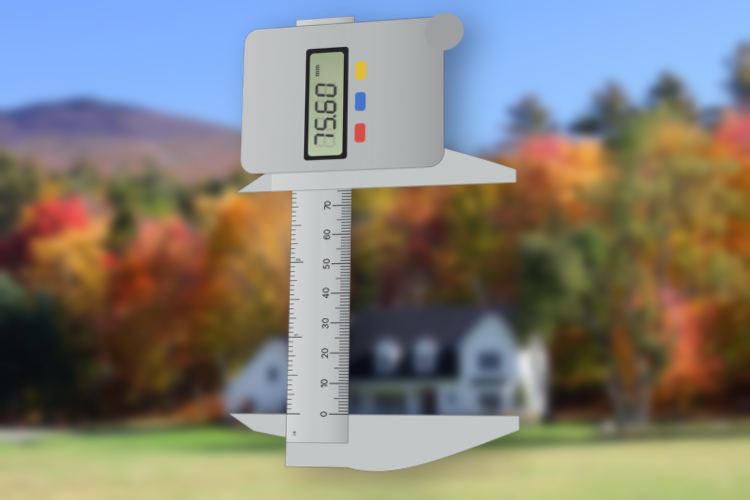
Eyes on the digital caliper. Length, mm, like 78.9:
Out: 75.60
